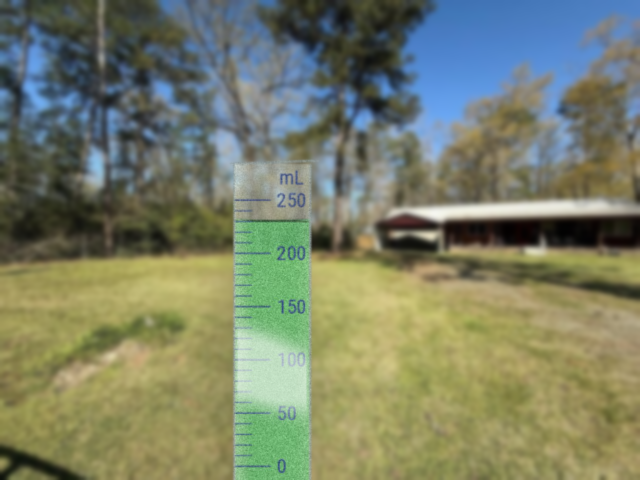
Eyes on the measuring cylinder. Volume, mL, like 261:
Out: 230
